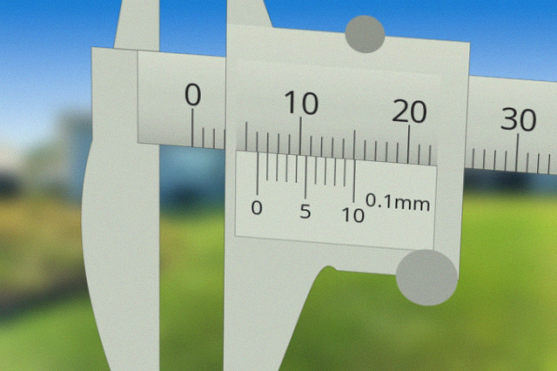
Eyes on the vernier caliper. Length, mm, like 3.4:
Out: 6.1
